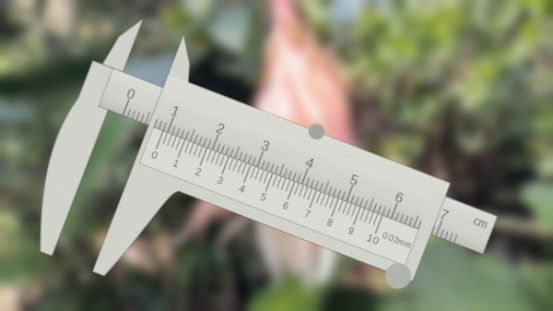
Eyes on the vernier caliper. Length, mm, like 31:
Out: 9.0
